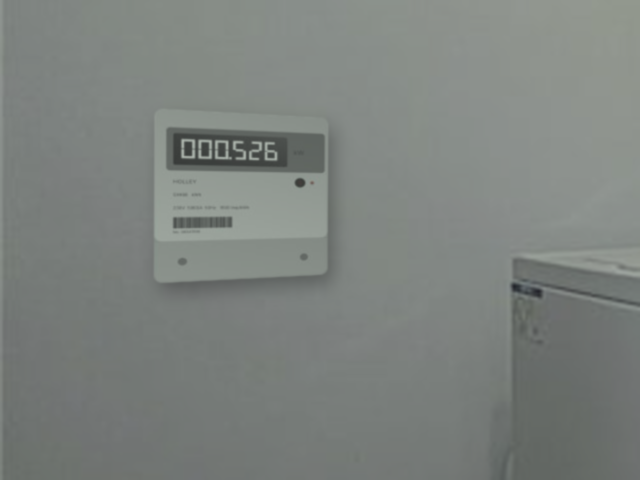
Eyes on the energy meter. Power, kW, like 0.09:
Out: 0.526
